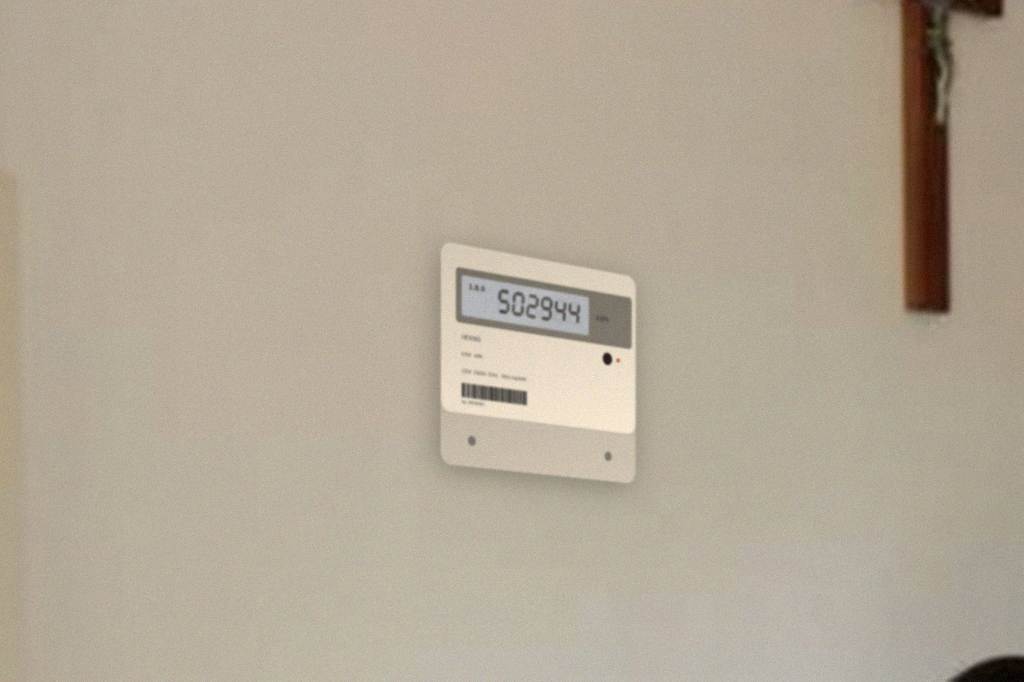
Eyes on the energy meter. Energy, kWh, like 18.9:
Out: 502944
